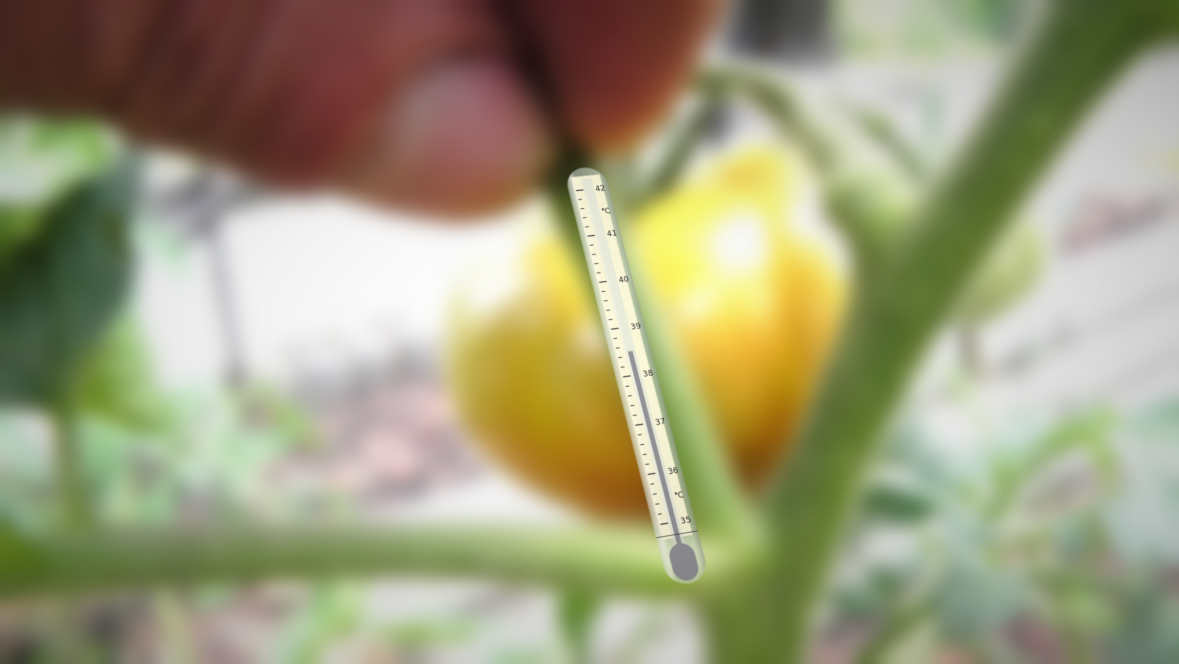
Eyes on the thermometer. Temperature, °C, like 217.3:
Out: 38.5
